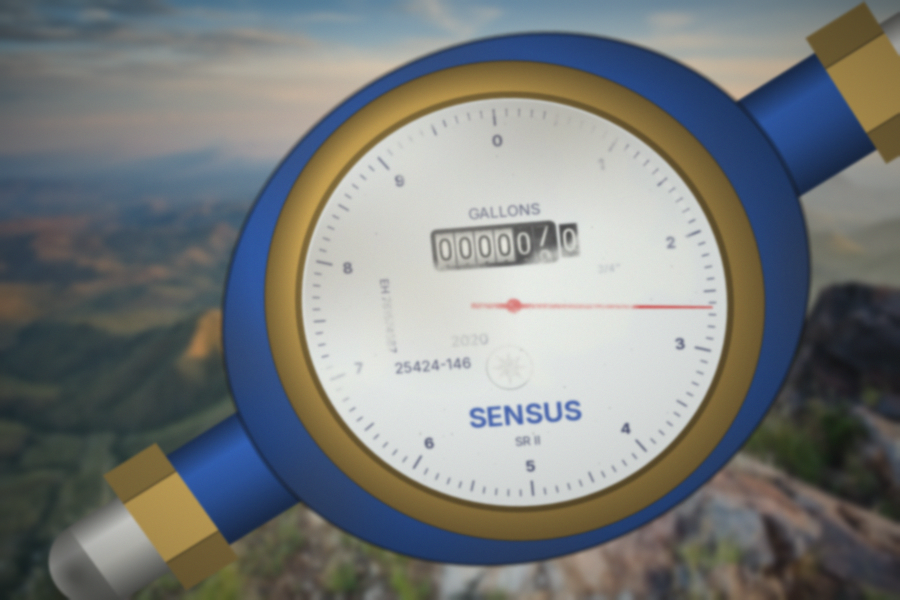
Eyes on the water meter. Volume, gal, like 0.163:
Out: 72.6
